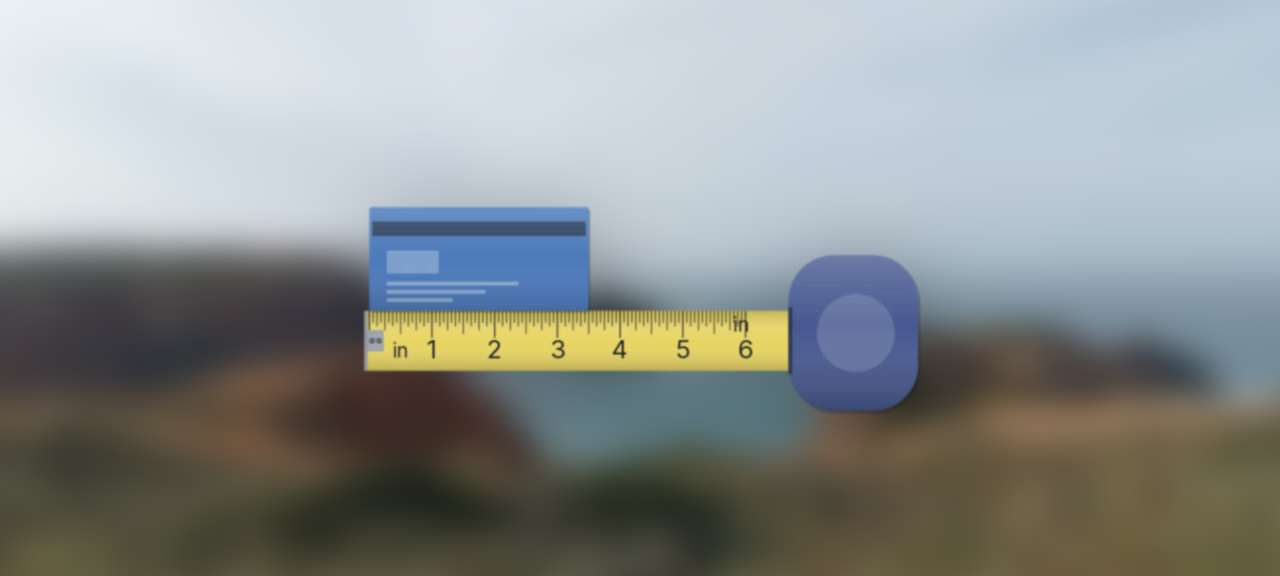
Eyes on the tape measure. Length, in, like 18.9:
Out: 3.5
